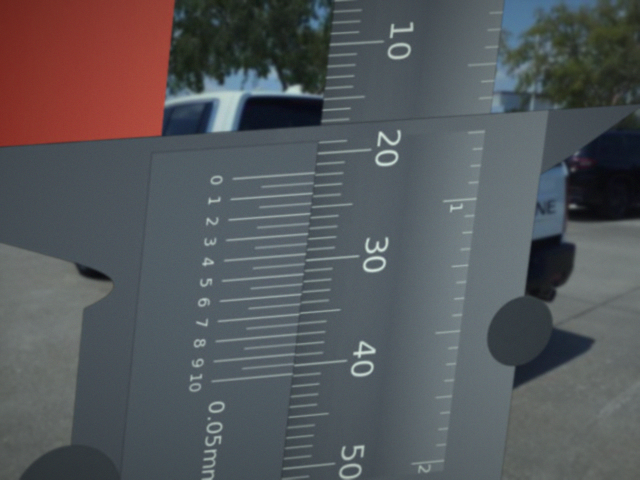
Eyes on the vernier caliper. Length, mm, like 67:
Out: 21.8
